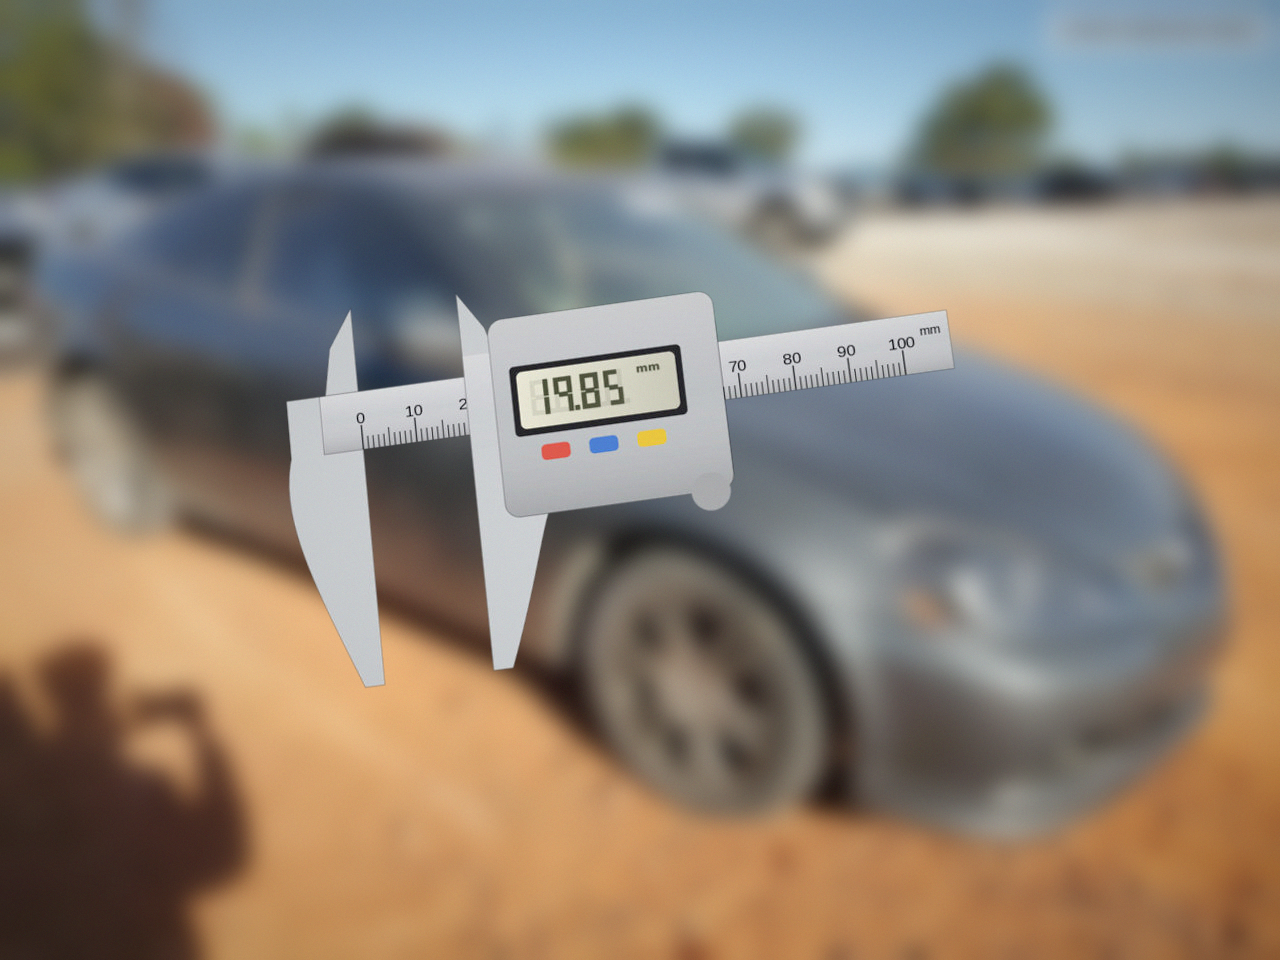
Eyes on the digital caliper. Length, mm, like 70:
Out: 19.85
